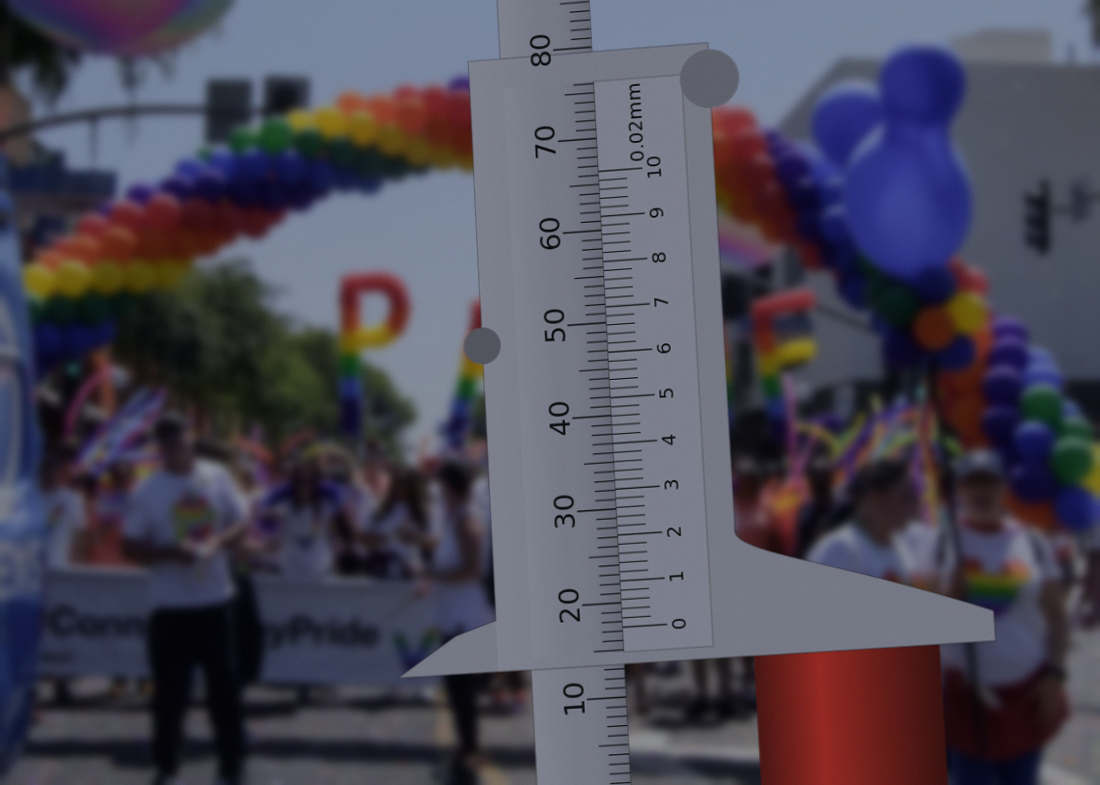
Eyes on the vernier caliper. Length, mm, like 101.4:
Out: 17.4
